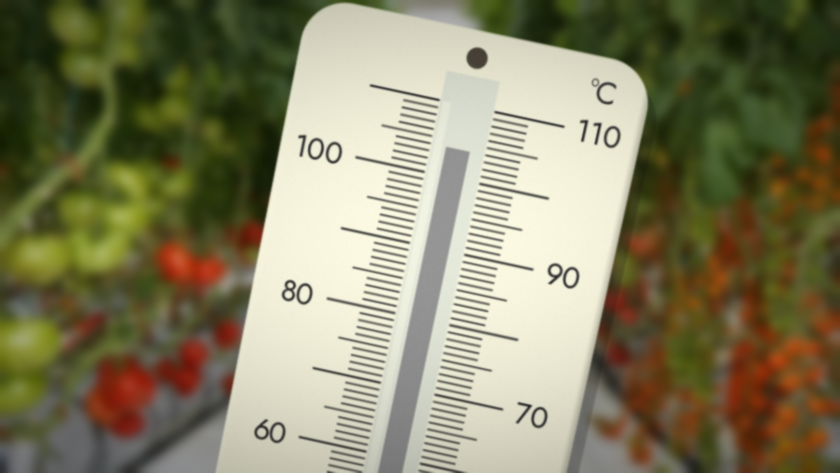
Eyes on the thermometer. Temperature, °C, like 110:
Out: 104
